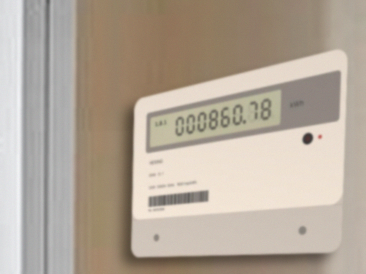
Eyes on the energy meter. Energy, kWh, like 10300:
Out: 860.78
